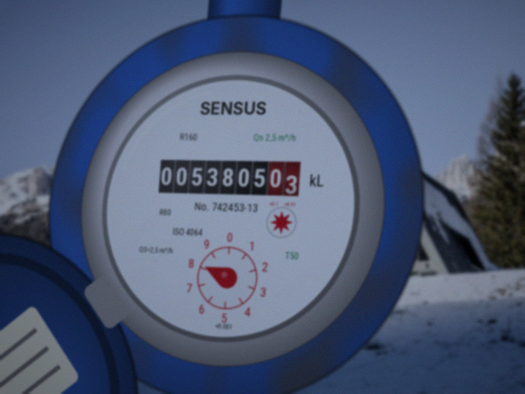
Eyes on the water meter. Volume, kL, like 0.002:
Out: 53805.028
